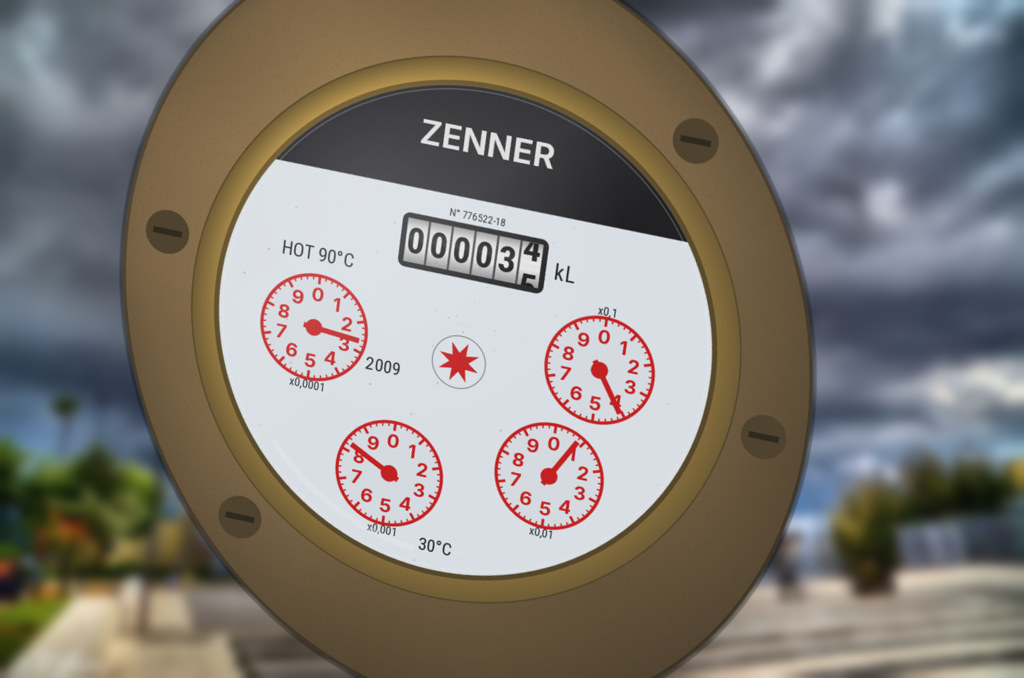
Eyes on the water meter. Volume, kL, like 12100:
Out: 34.4082
